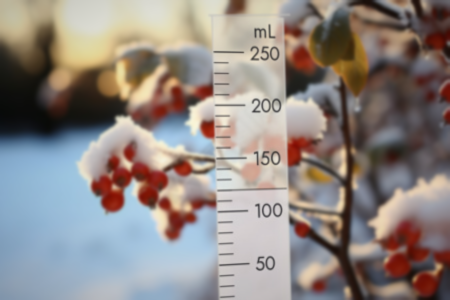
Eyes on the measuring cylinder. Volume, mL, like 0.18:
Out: 120
